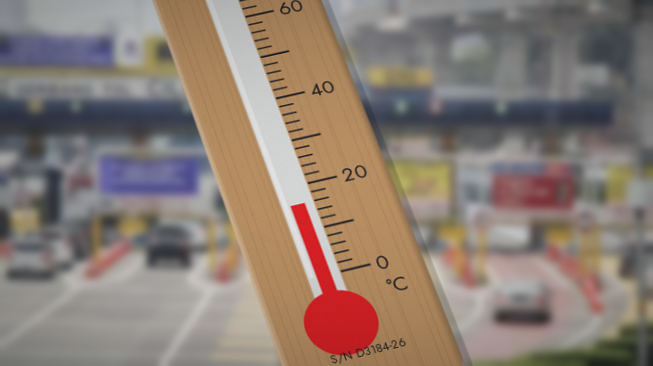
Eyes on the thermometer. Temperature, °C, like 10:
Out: 16
